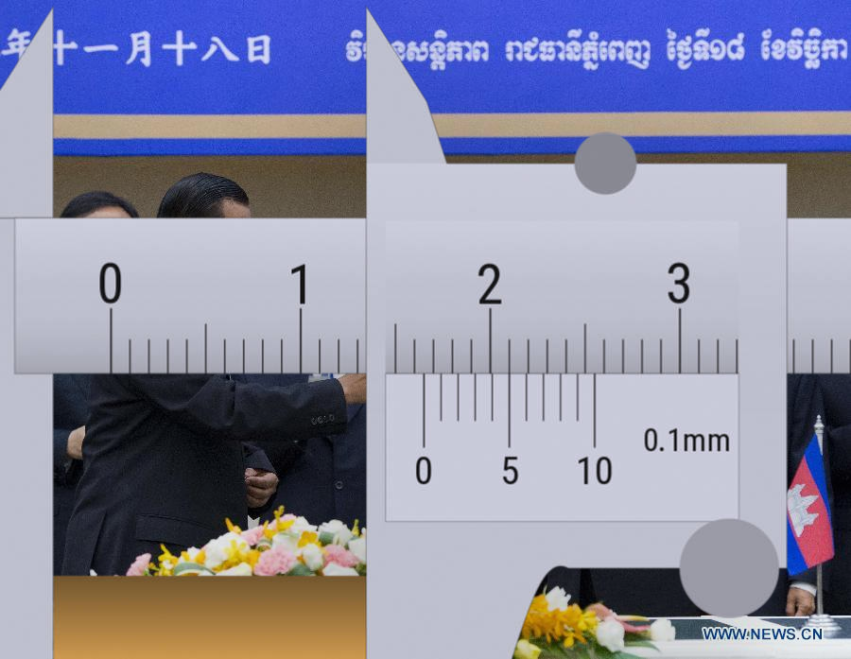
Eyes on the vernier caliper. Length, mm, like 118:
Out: 16.5
